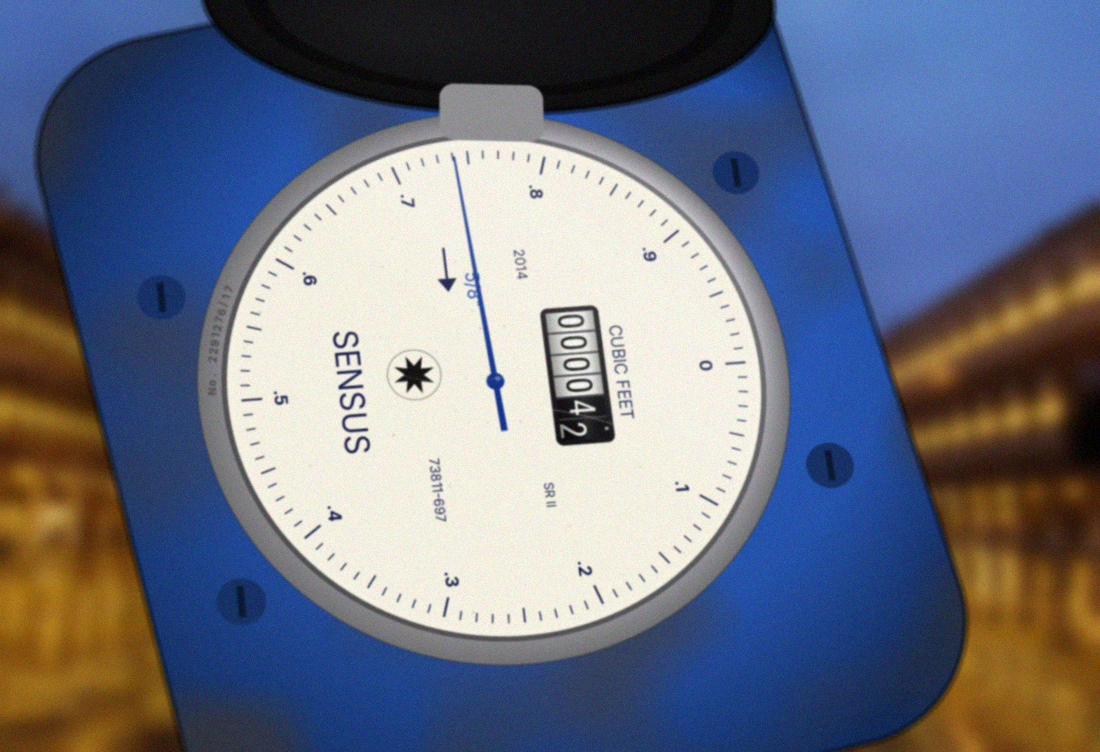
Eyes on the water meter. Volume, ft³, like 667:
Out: 41.74
